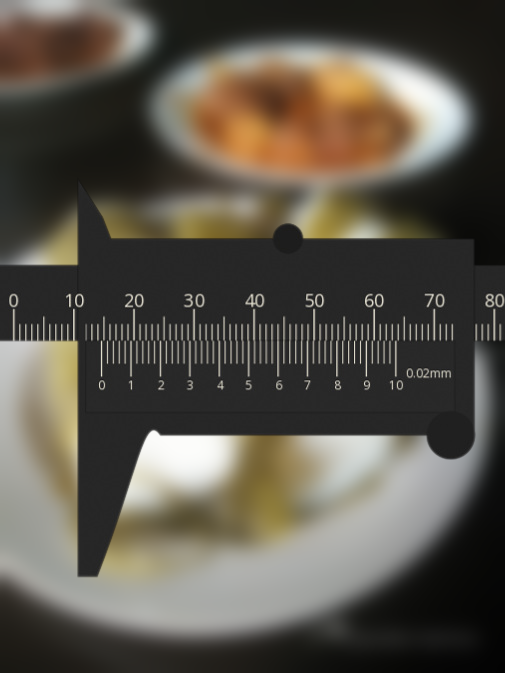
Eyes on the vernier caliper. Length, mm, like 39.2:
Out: 14.6
